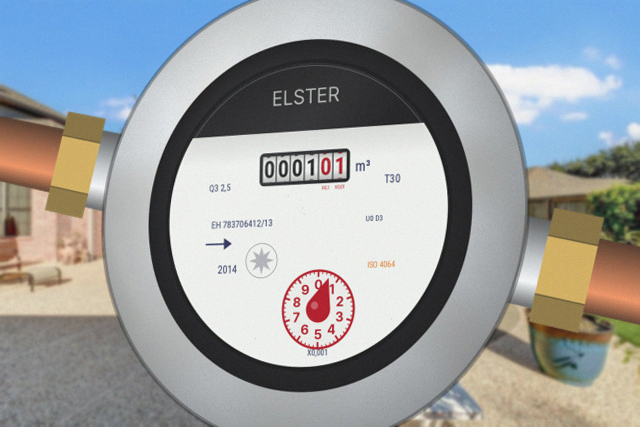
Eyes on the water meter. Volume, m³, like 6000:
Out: 1.010
